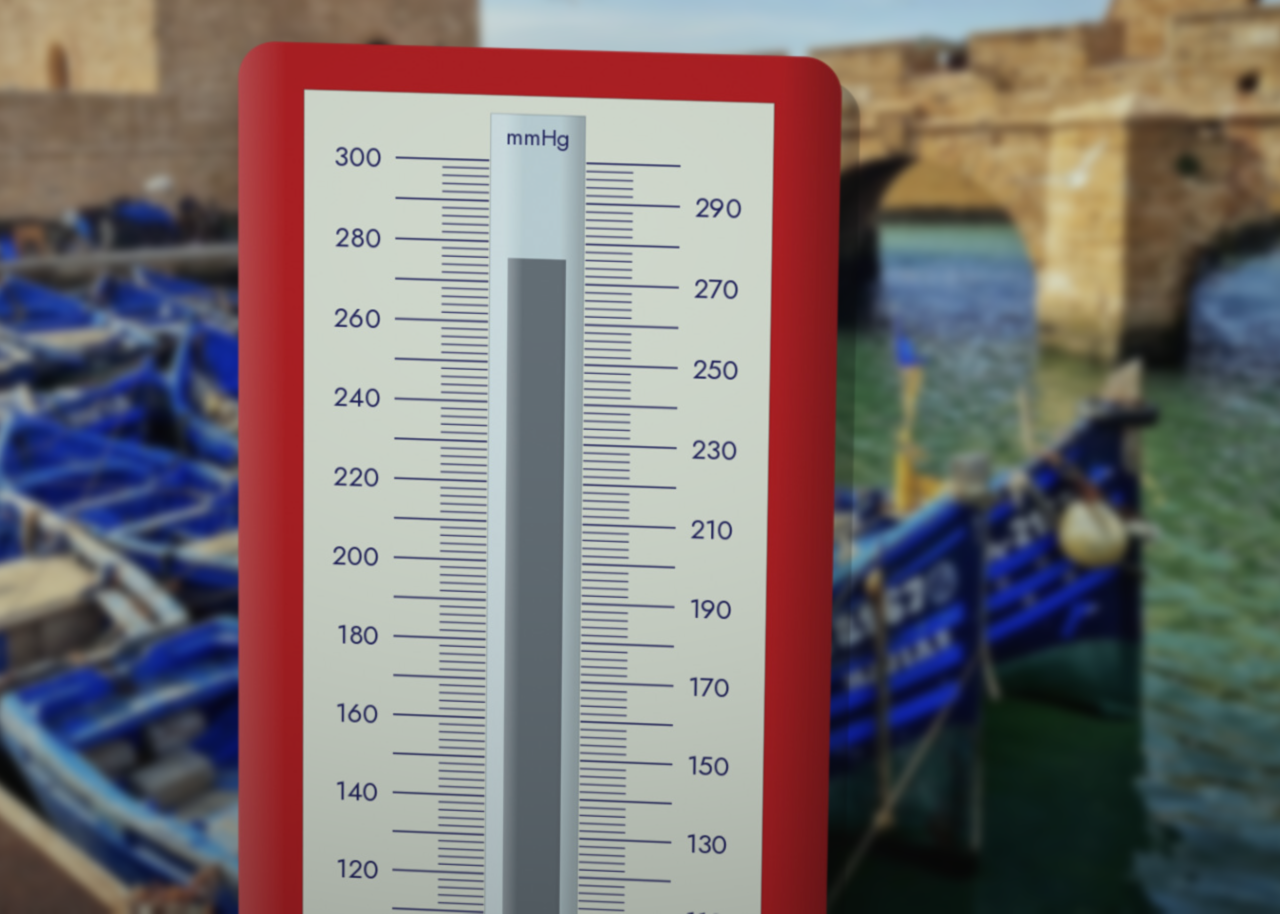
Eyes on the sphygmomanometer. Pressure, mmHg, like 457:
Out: 276
